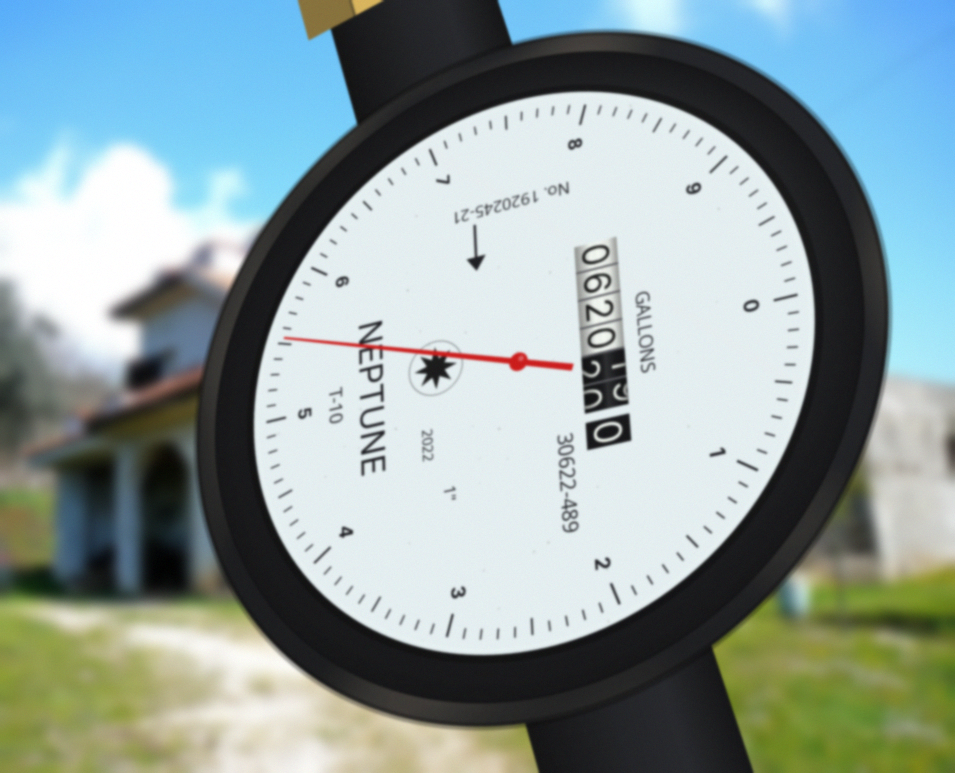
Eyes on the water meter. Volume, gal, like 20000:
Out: 620195.5
